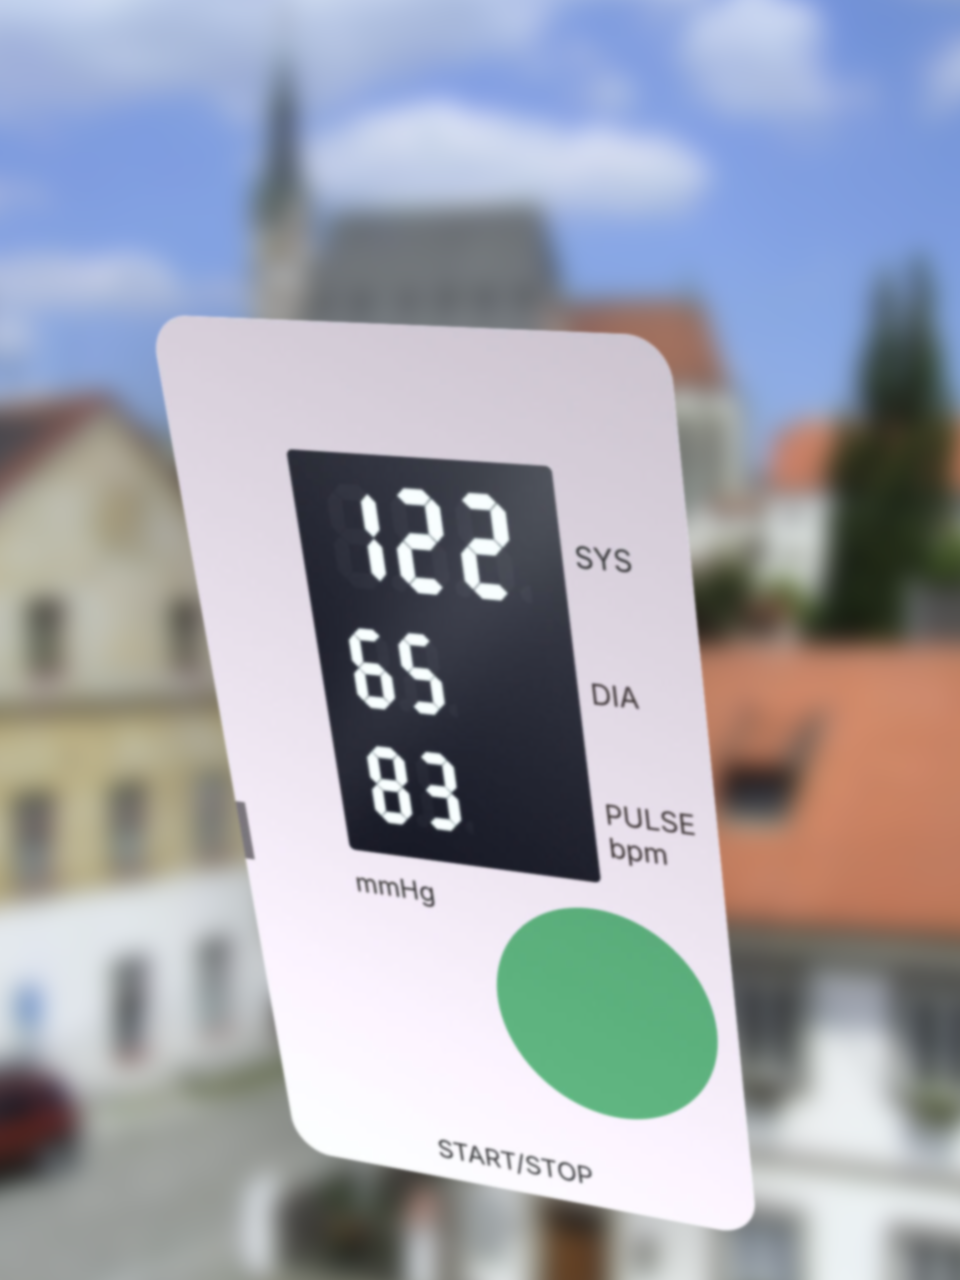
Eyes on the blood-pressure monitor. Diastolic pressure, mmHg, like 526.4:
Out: 65
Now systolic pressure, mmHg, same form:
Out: 122
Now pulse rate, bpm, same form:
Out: 83
